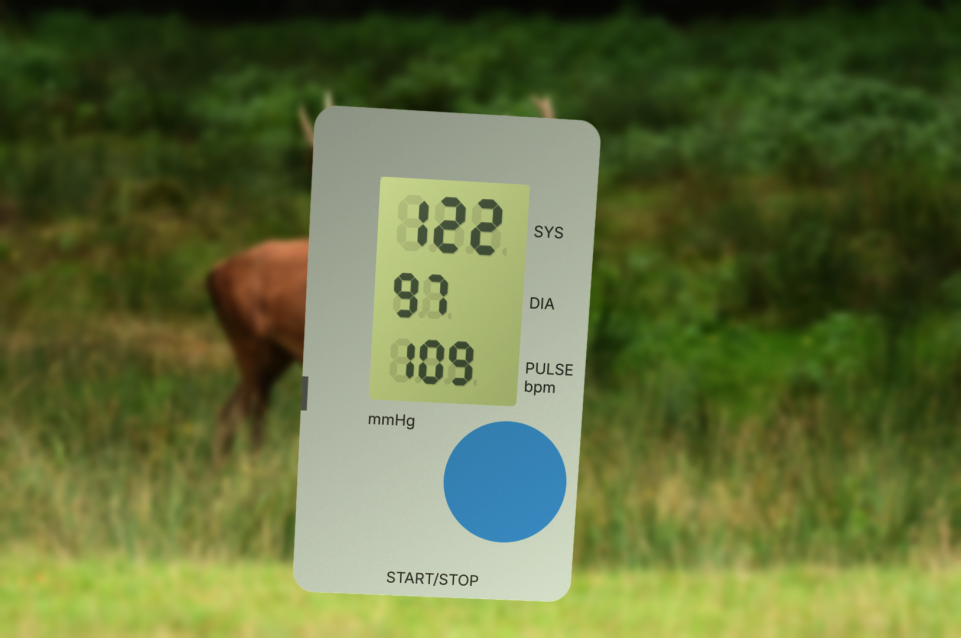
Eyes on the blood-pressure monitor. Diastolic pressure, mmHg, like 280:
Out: 97
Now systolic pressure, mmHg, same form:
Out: 122
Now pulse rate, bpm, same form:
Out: 109
